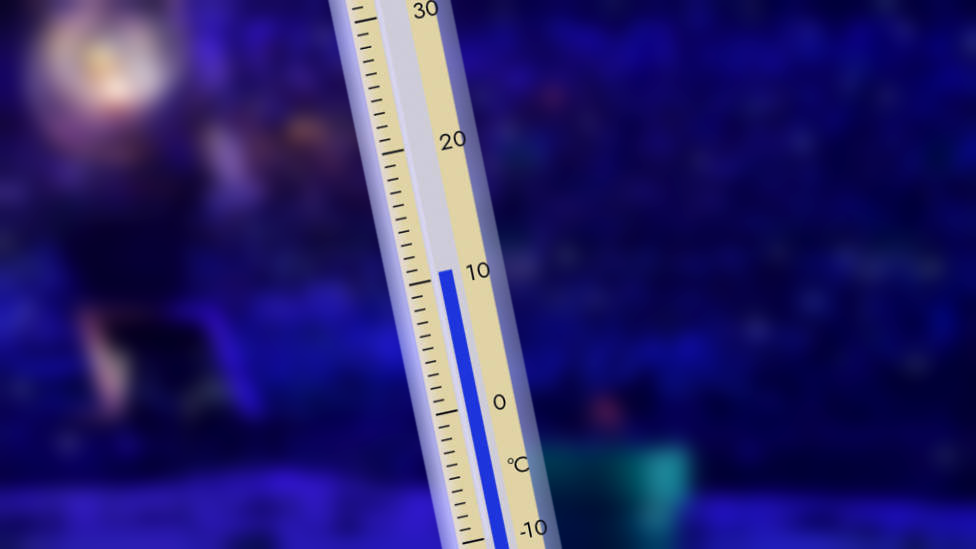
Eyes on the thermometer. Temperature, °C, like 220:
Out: 10.5
